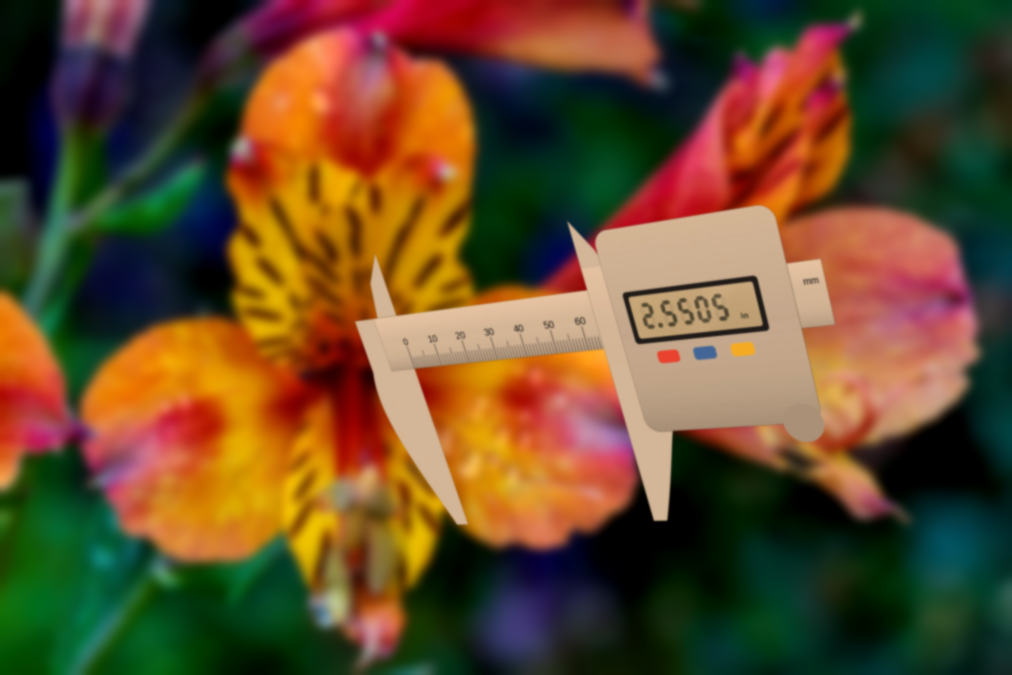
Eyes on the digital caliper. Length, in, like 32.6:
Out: 2.5505
